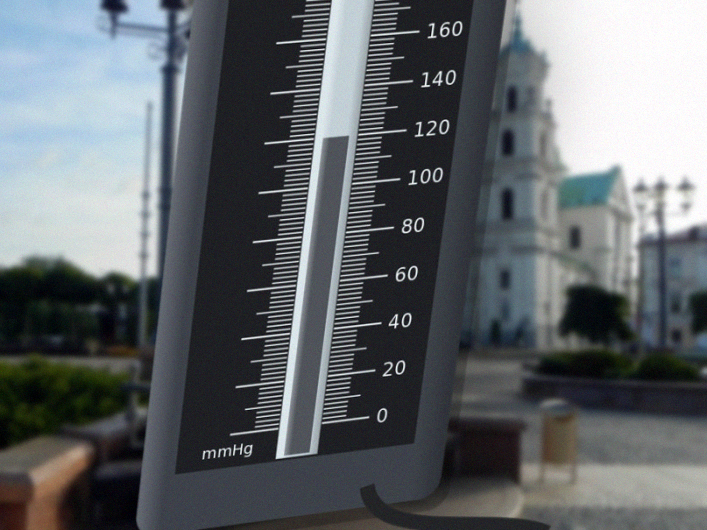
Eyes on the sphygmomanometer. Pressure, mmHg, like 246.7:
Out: 120
